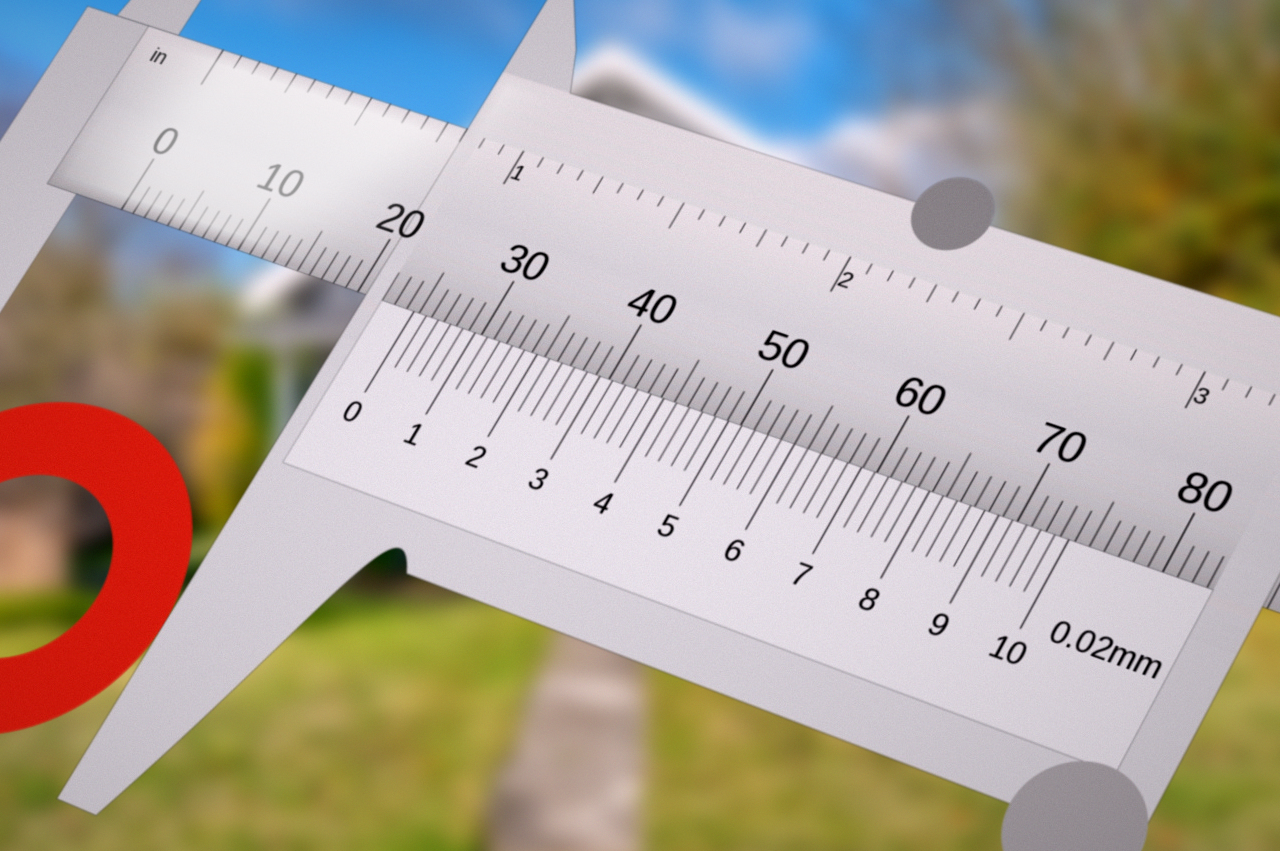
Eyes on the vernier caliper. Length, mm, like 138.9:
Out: 24.6
